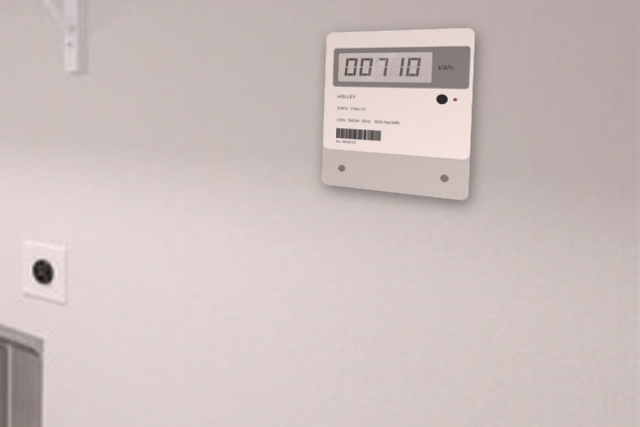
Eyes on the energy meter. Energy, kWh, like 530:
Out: 710
